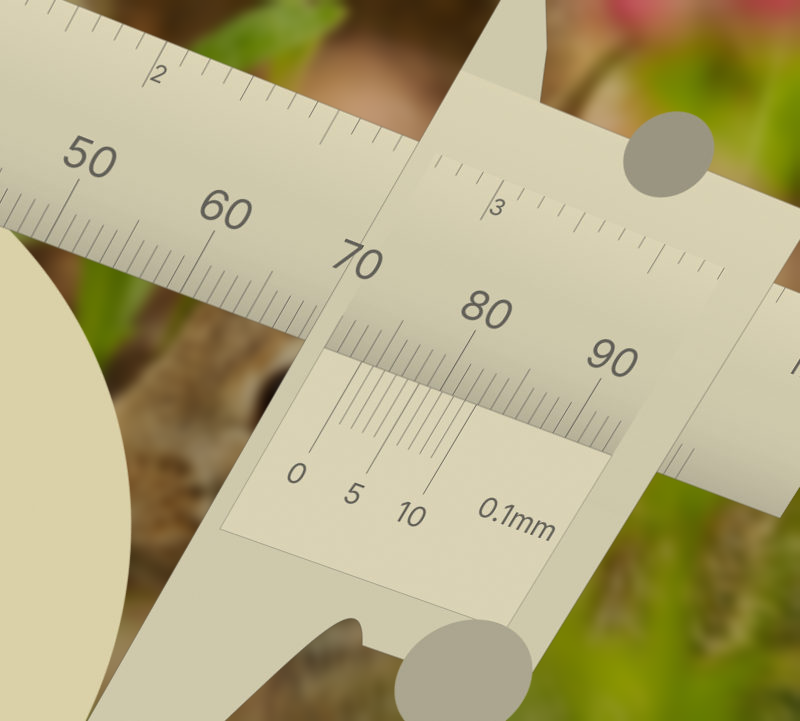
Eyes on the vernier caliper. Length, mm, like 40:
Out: 73.9
